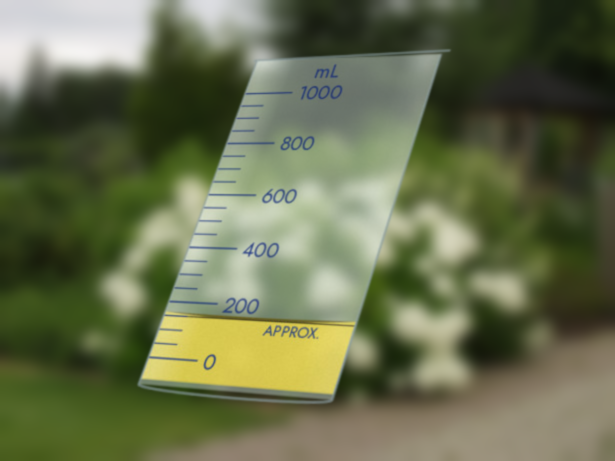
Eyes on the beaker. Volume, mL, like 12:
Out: 150
